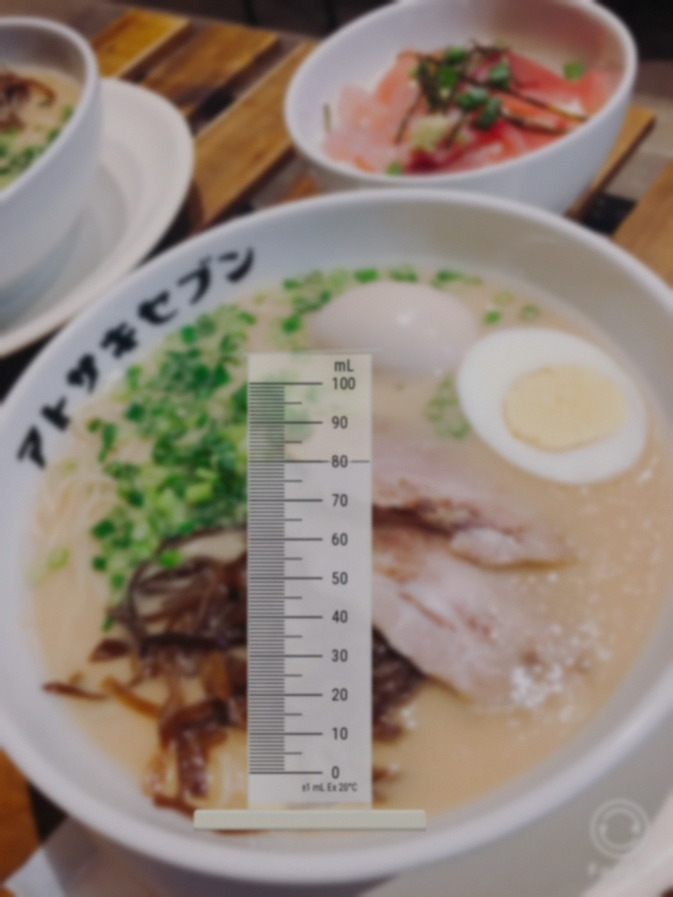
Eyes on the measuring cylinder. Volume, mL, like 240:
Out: 80
